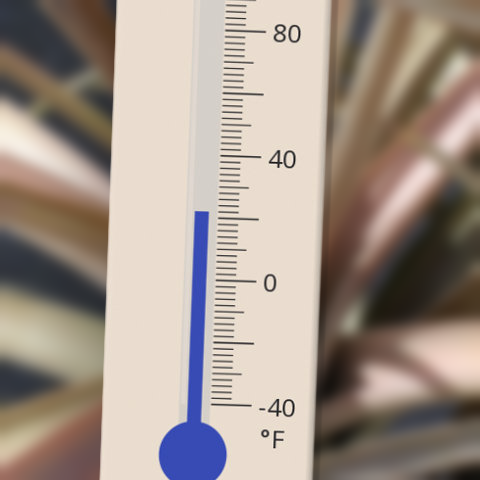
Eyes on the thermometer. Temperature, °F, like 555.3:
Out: 22
